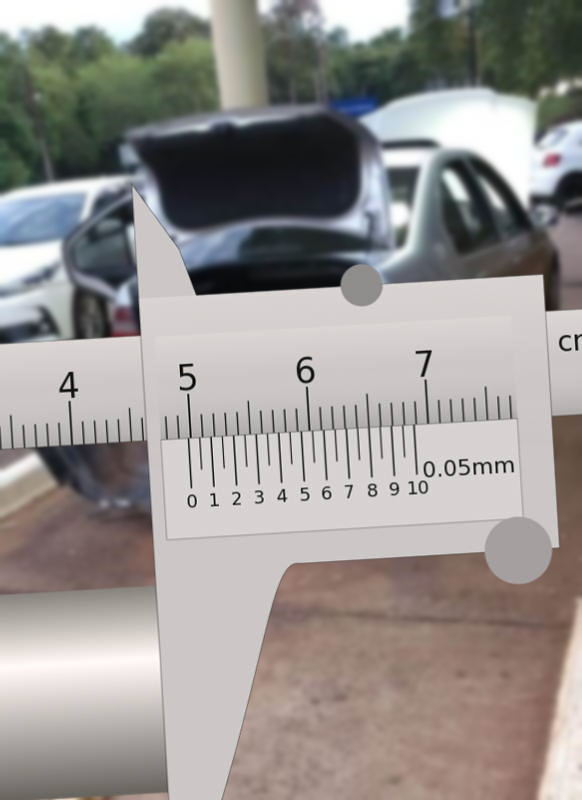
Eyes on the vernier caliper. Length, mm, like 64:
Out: 49.8
